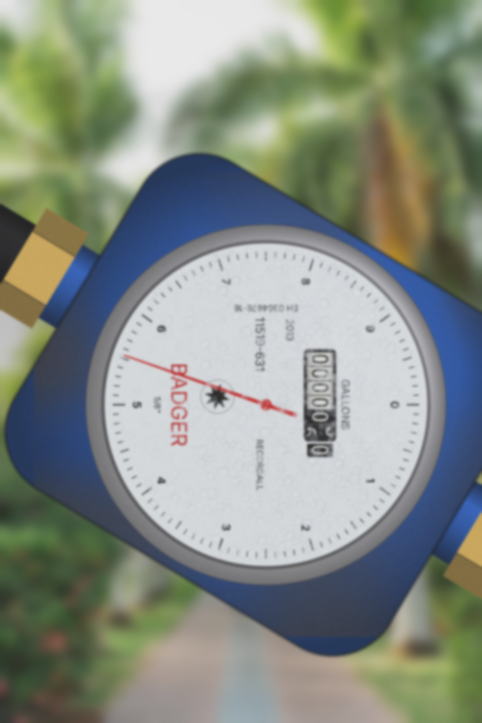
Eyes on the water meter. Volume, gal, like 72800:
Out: 55.5
